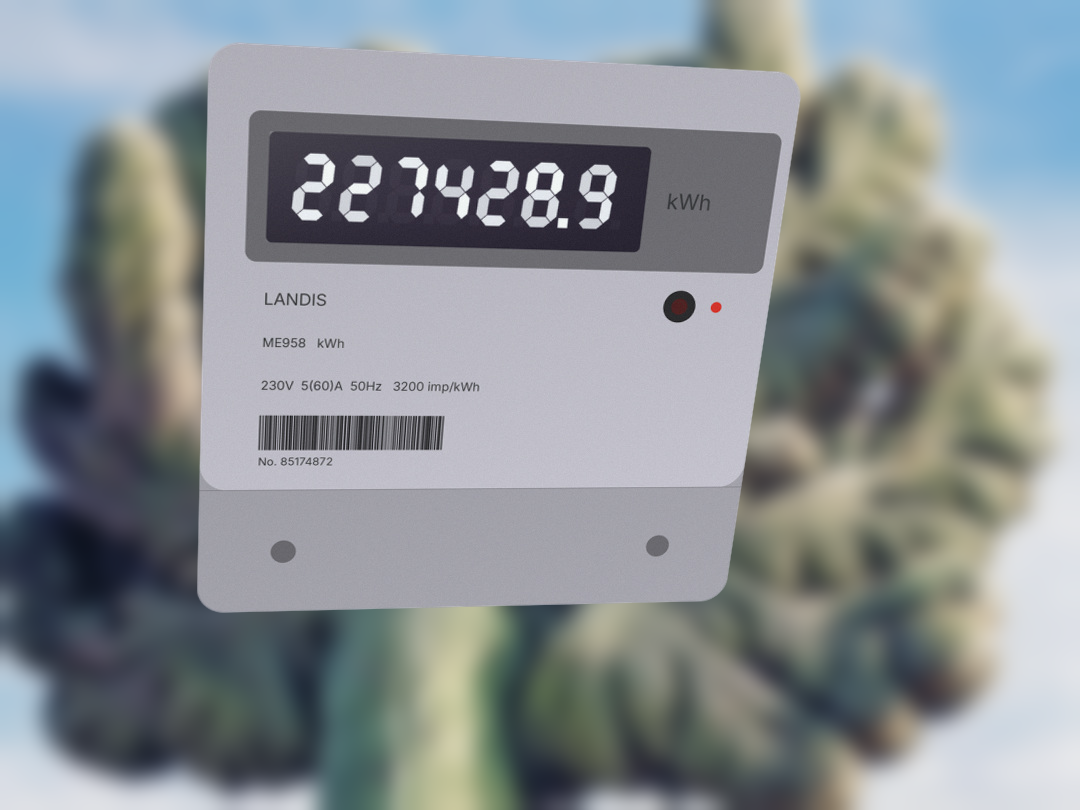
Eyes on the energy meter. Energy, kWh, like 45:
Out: 227428.9
